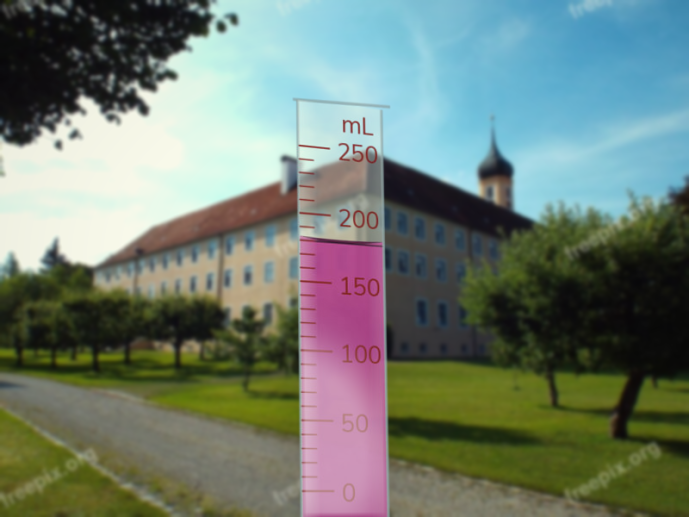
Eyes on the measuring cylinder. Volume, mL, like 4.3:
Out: 180
